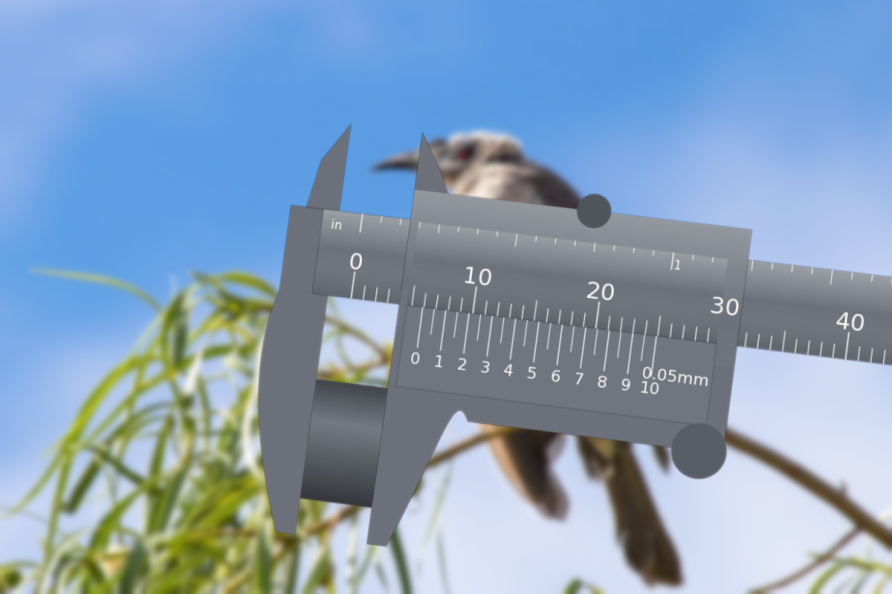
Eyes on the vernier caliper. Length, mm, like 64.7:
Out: 5.9
